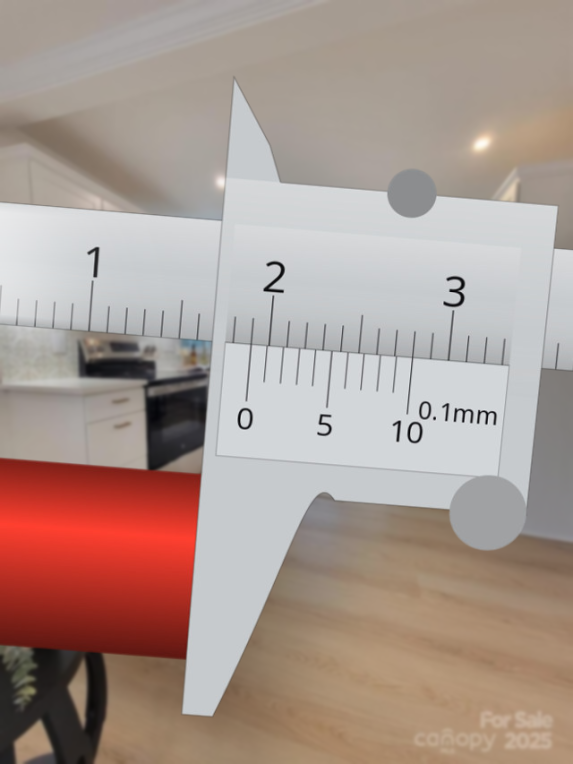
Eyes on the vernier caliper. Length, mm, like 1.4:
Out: 19.0
